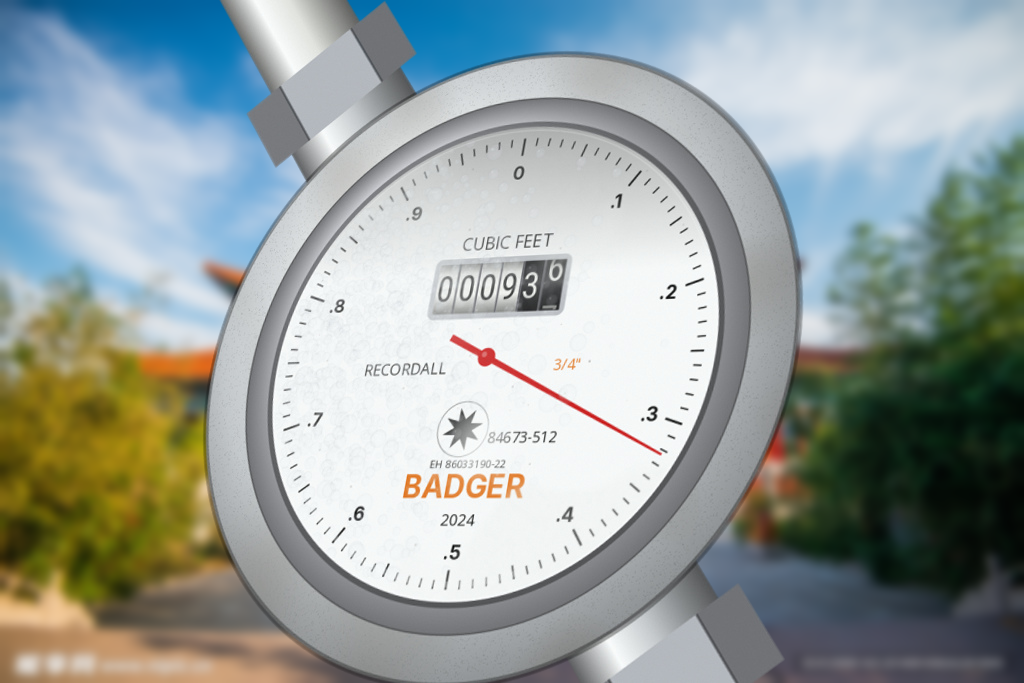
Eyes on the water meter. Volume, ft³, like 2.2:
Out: 936.32
